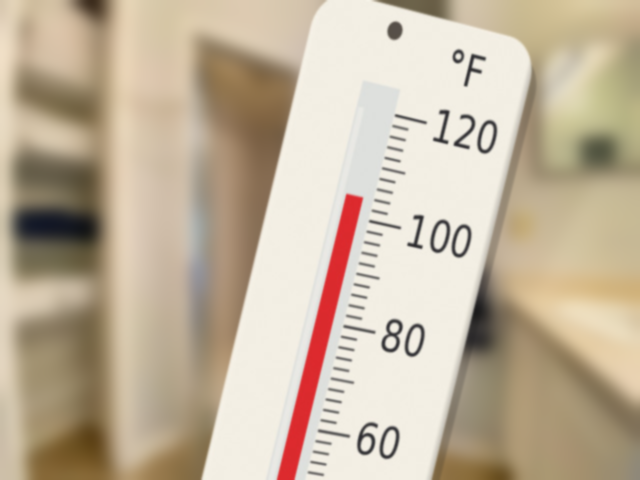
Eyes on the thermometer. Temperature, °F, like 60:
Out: 104
